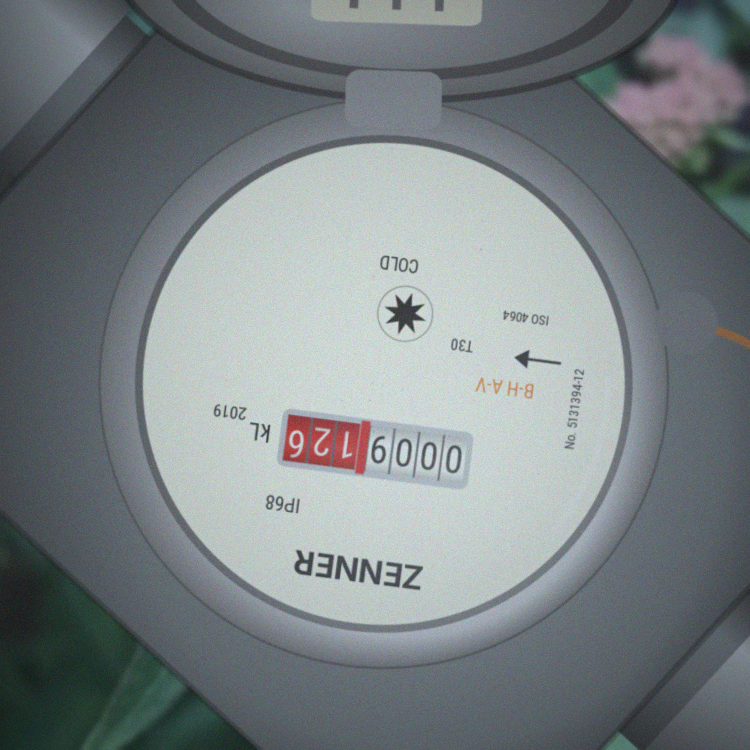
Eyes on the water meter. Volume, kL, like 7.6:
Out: 9.126
